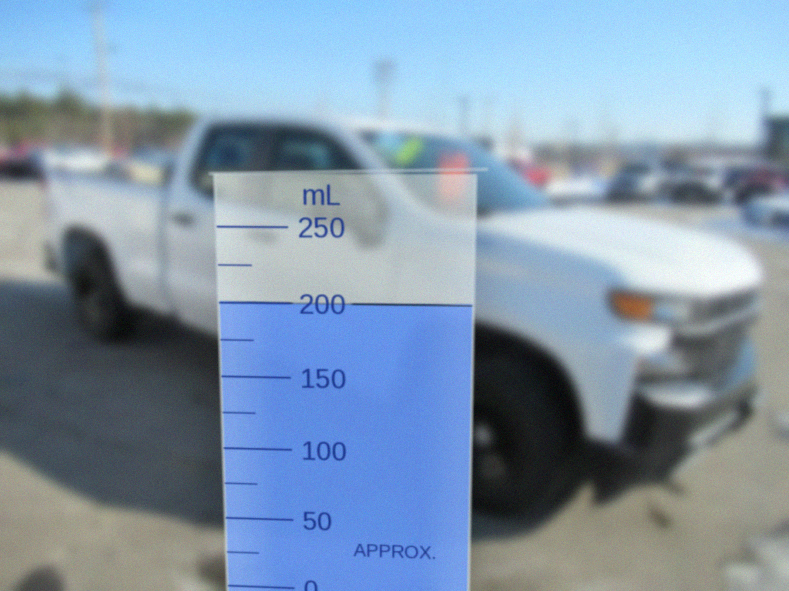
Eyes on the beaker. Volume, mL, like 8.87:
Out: 200
